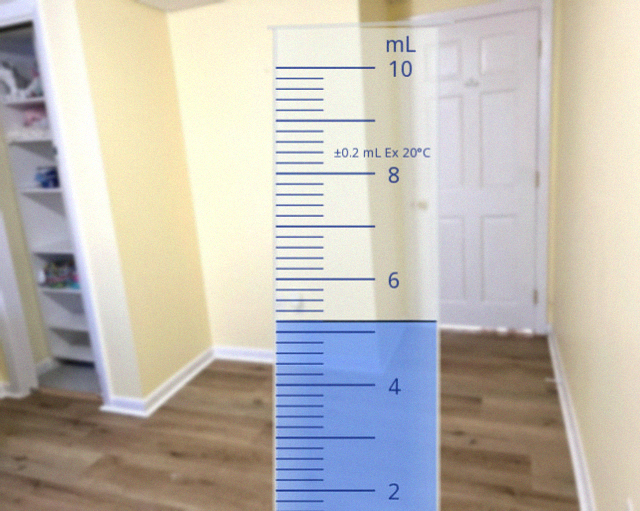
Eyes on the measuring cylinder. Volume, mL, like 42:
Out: 5.2
